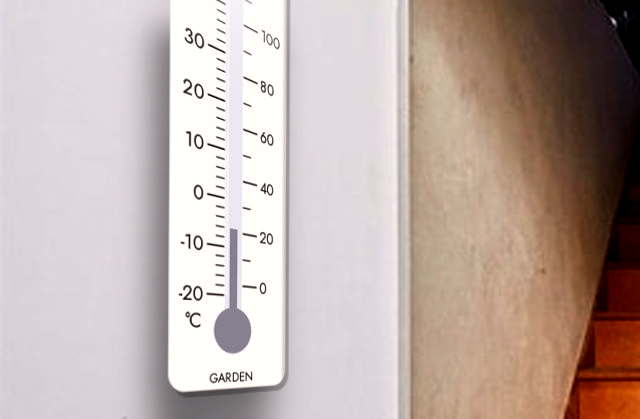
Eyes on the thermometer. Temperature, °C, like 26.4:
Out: -6
